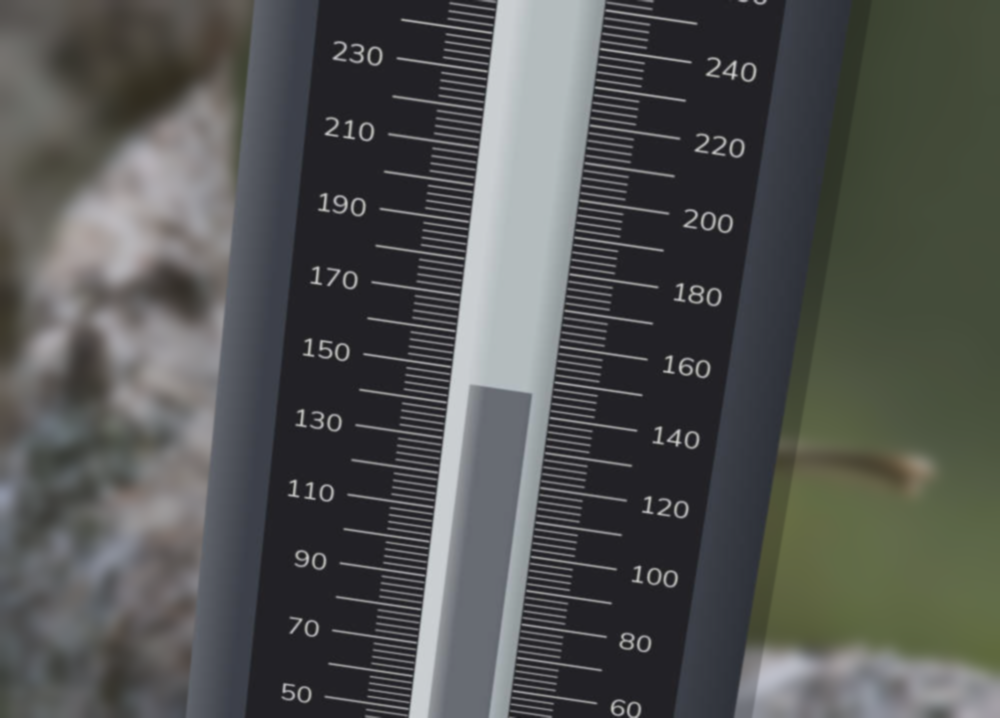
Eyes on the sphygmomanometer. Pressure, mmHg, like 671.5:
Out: 146
